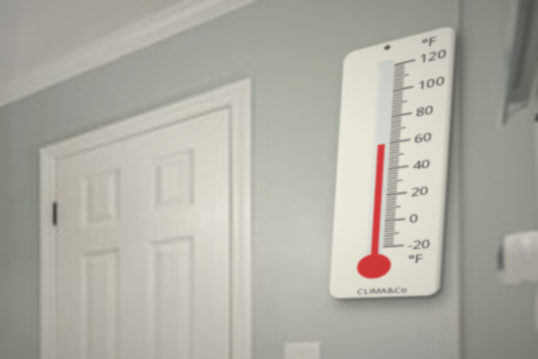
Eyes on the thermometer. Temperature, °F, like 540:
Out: 60
